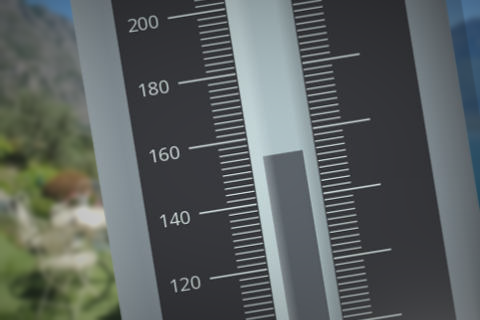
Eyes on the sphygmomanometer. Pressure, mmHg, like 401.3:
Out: 154
